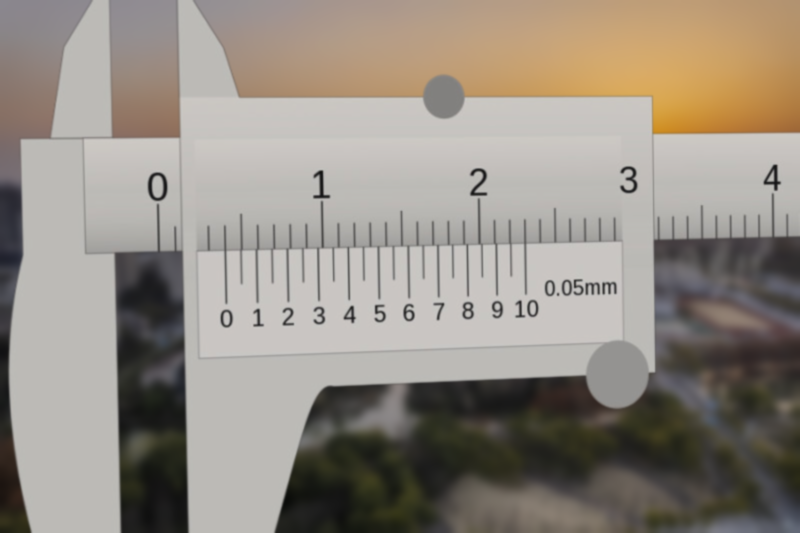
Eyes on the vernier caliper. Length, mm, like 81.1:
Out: 4.0
